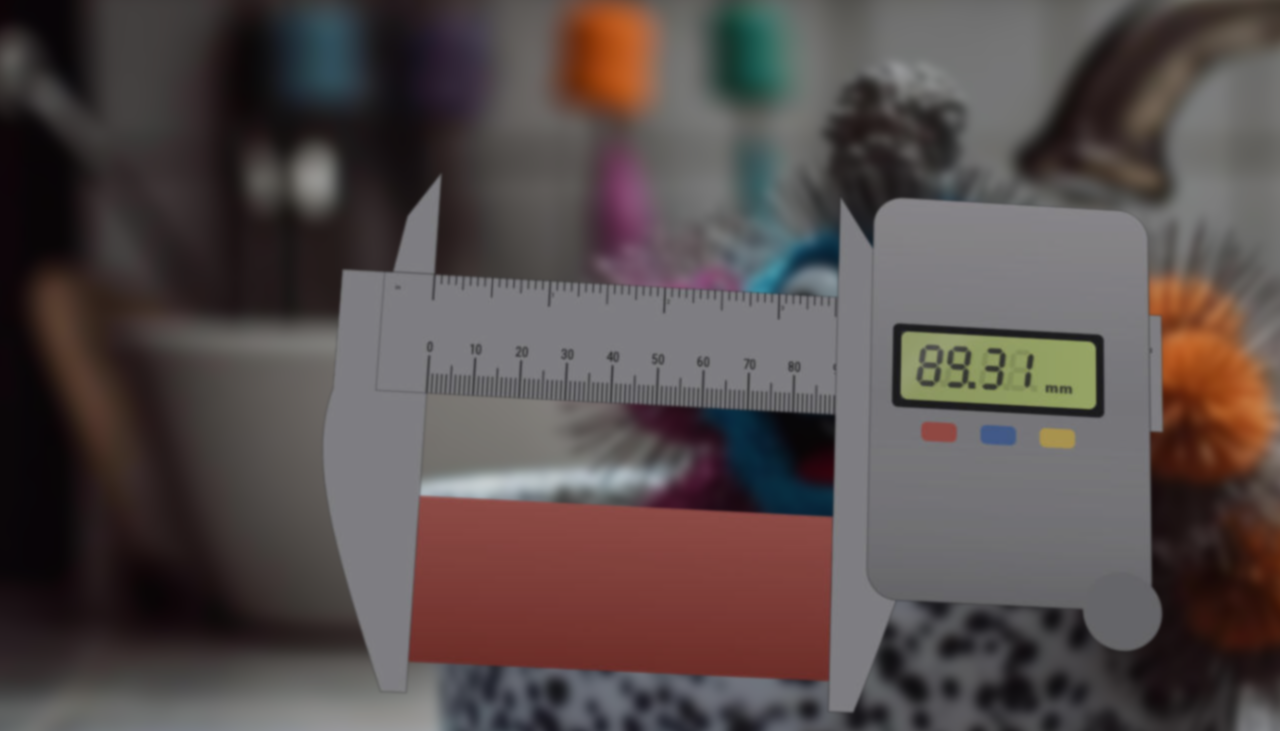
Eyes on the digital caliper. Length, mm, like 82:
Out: 89.31
